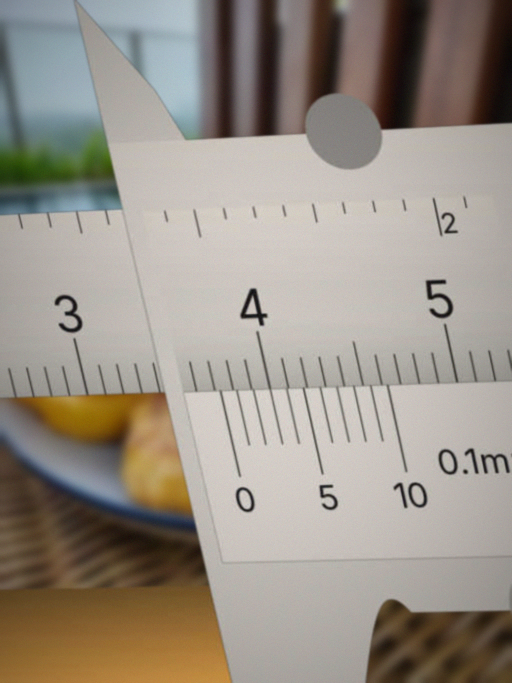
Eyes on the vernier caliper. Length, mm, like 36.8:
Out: 37.3
